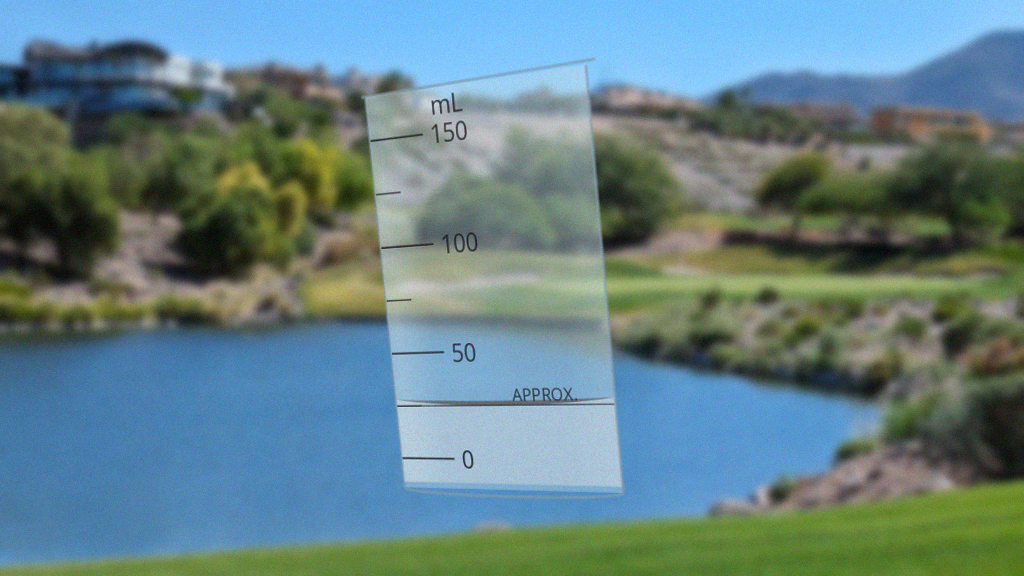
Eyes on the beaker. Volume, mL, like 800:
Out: 25
